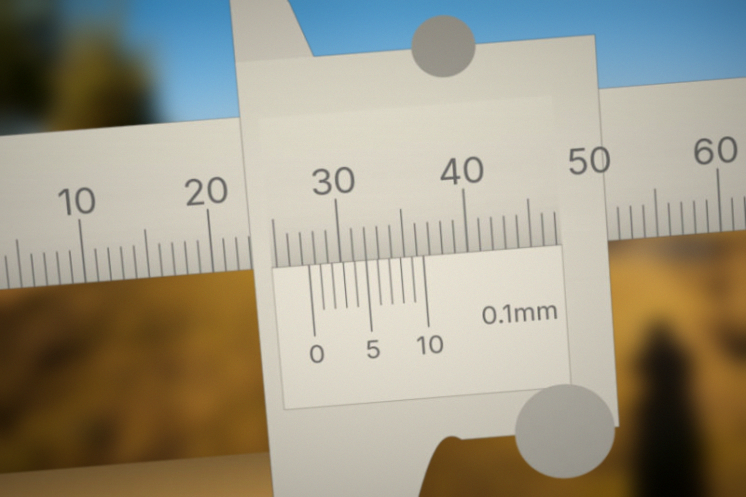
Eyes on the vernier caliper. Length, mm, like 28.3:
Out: 27.5
